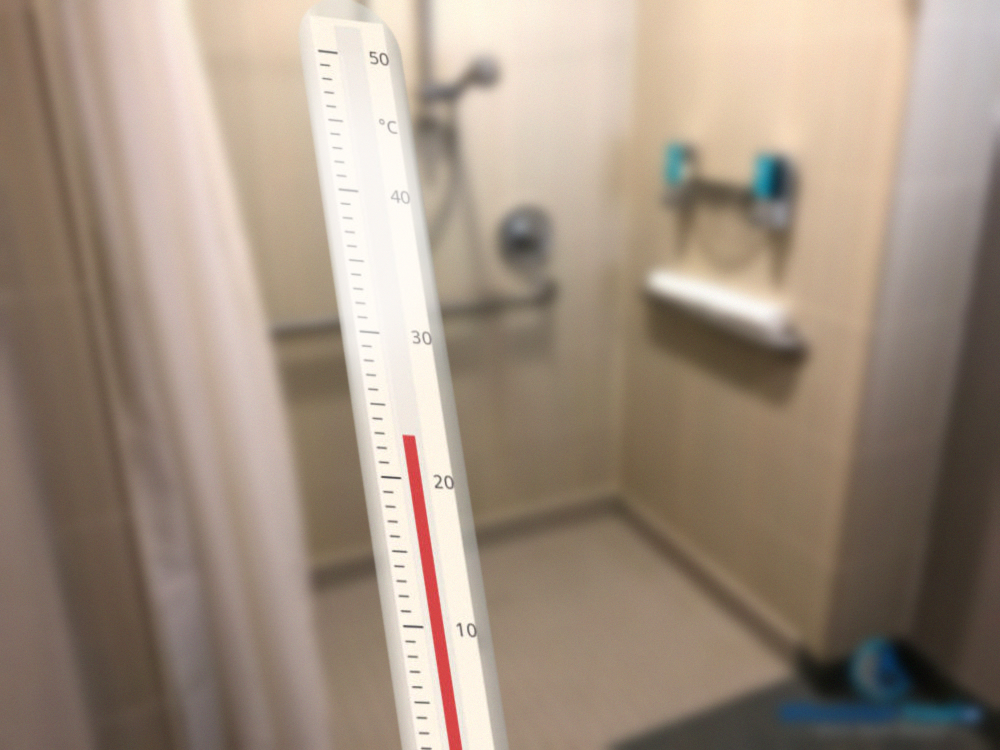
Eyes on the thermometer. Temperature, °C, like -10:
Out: 23
